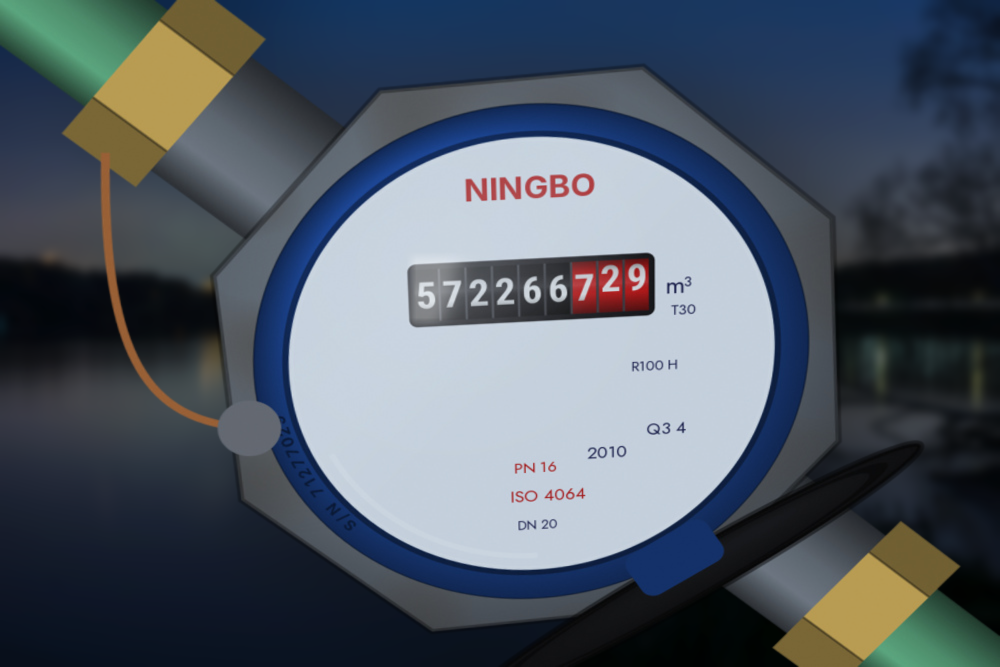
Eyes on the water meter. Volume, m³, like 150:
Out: 572266.729
